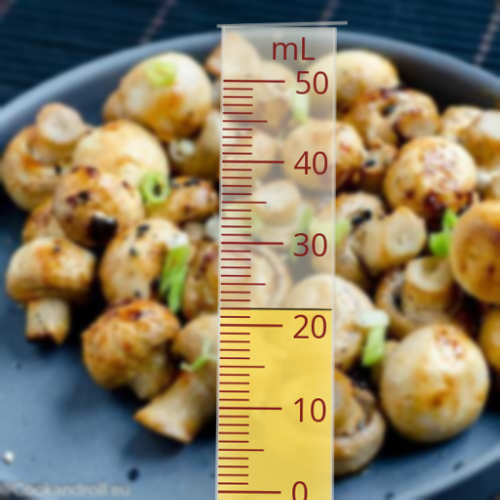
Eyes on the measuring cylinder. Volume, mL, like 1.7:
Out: 22
